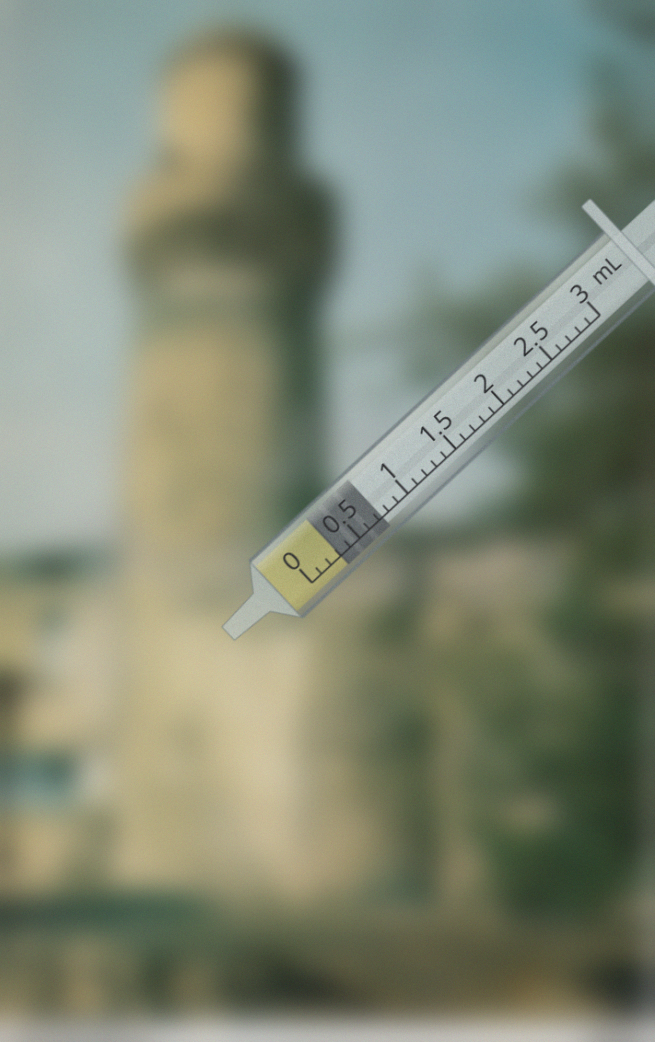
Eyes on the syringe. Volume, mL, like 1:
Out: 0.3
